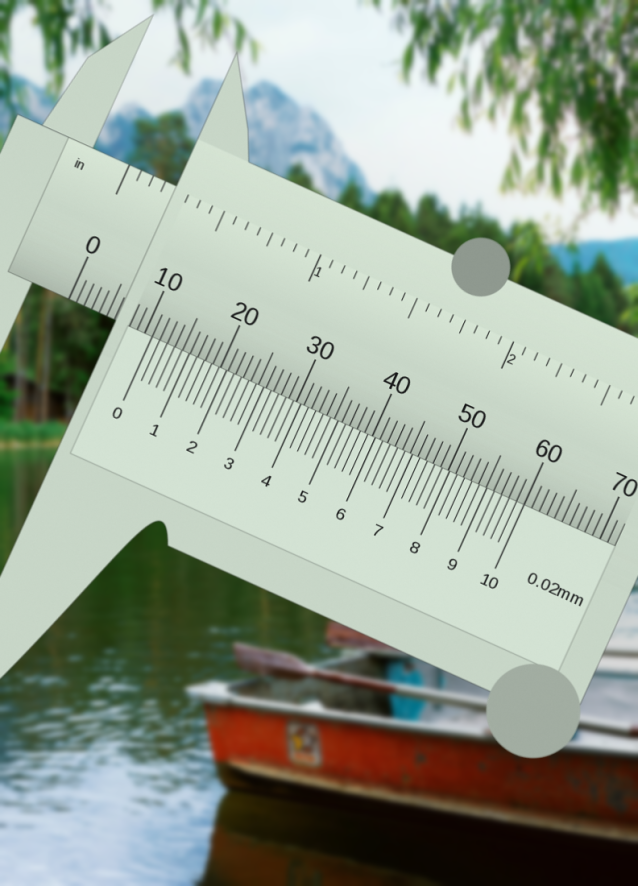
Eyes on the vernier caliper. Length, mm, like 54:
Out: 11.0
